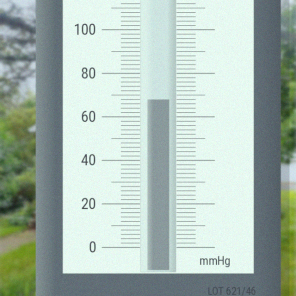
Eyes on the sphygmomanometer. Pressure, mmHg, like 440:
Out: 68
